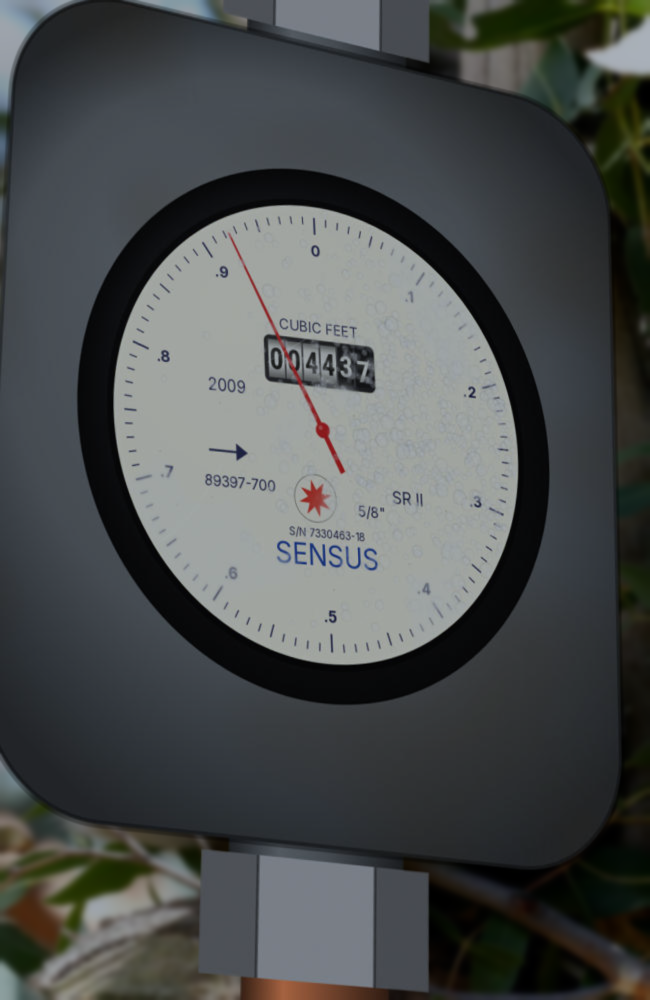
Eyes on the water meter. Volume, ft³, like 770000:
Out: 4436.92
